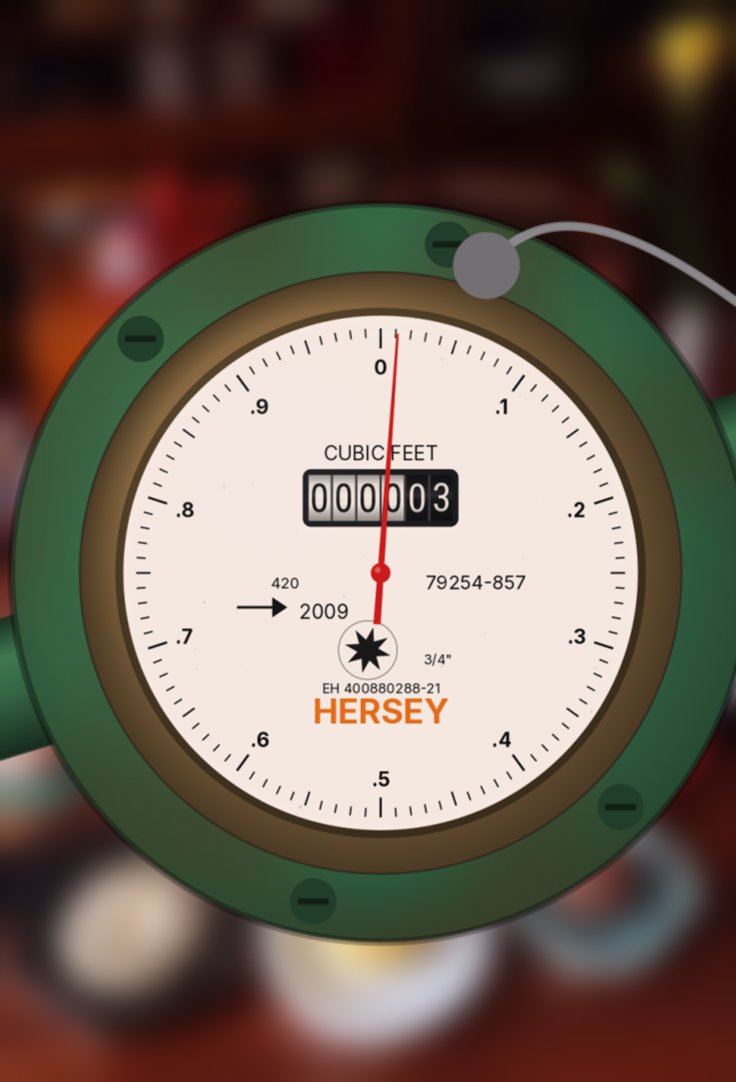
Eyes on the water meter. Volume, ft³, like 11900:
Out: 3.01
